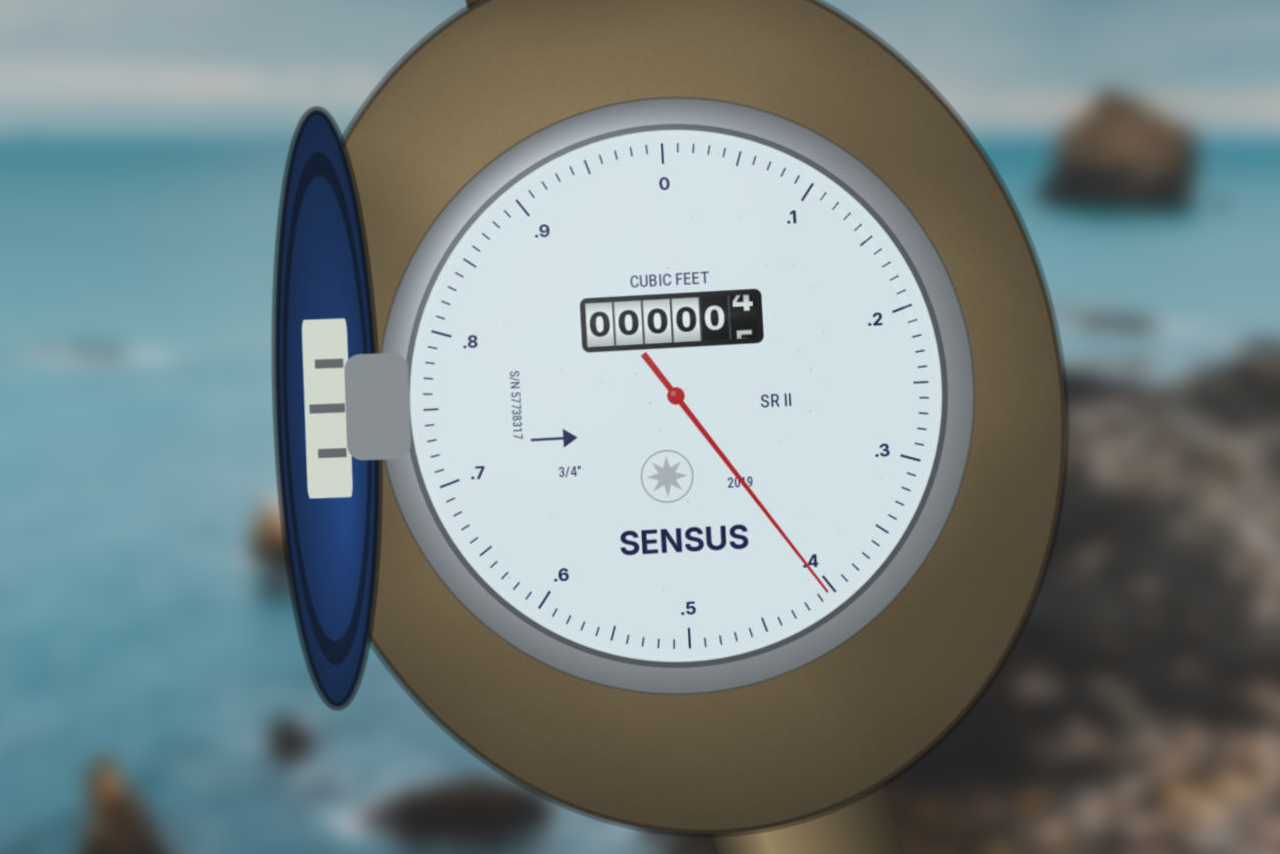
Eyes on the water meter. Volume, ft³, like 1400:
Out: 4.40
